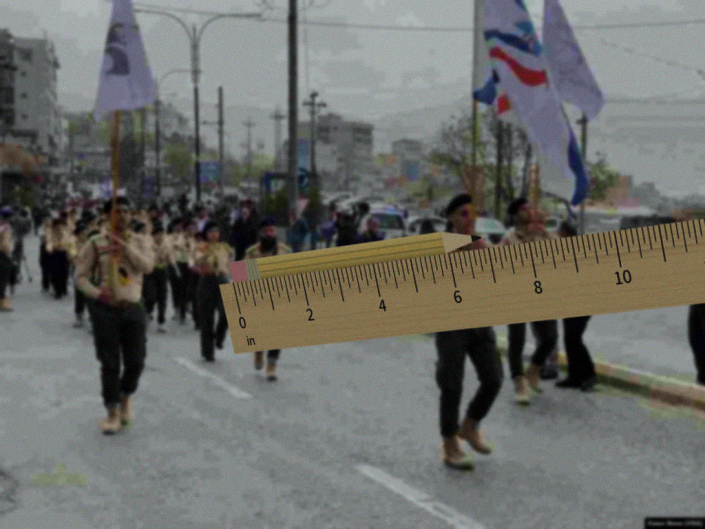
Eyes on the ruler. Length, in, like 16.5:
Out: 6.875
